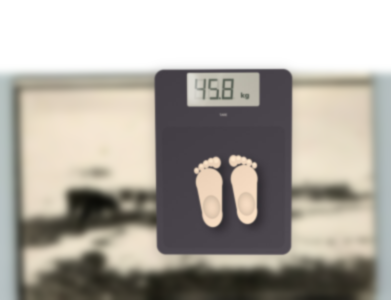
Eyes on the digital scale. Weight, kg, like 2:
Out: 45.8
